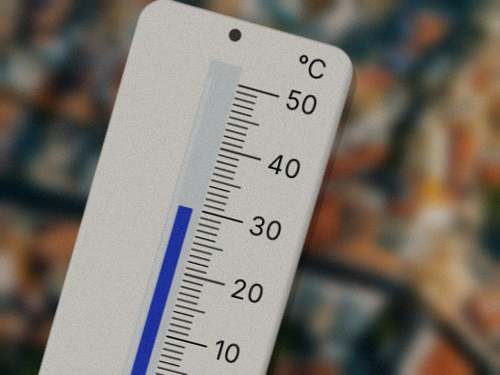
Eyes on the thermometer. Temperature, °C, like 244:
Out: 30
